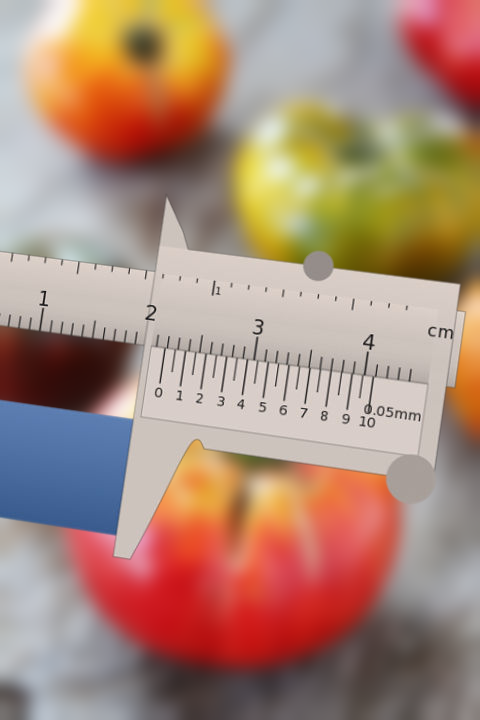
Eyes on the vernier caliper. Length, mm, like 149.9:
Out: 21.8
